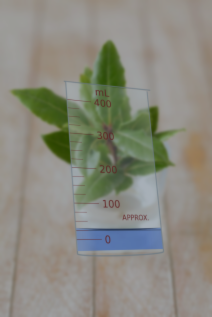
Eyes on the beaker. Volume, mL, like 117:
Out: 25
